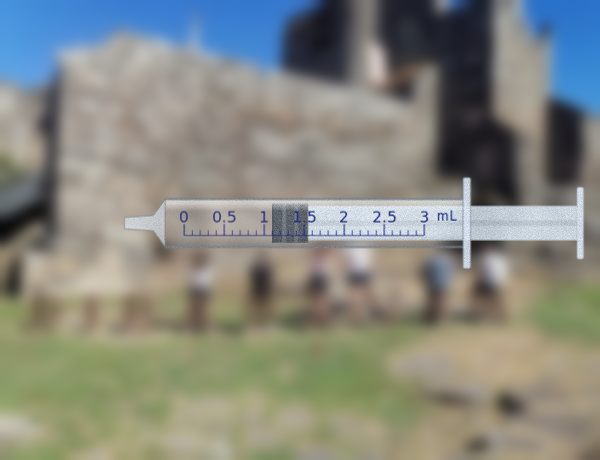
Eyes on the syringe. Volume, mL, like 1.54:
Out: 1.1
